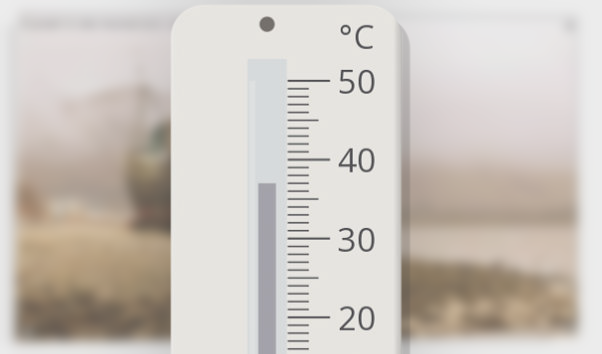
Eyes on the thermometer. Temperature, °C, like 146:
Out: 37
